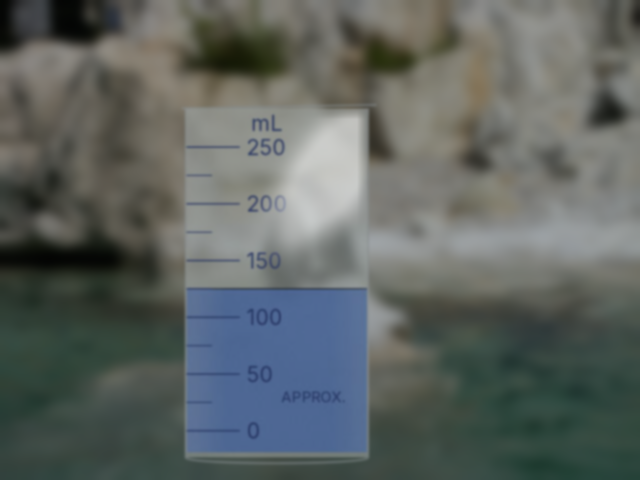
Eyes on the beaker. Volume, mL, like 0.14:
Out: 125
